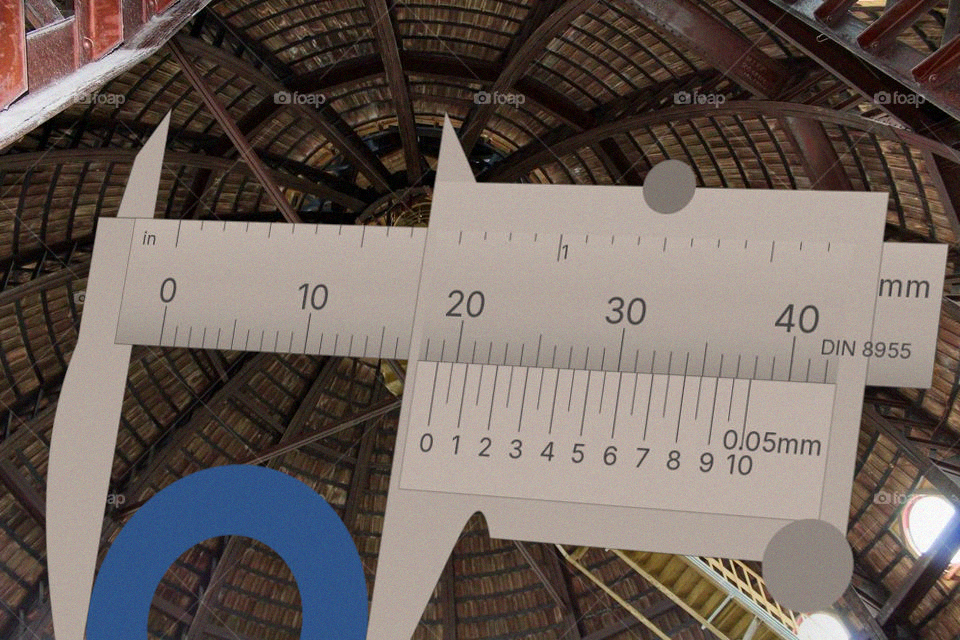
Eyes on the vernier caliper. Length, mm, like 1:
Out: 18.8
